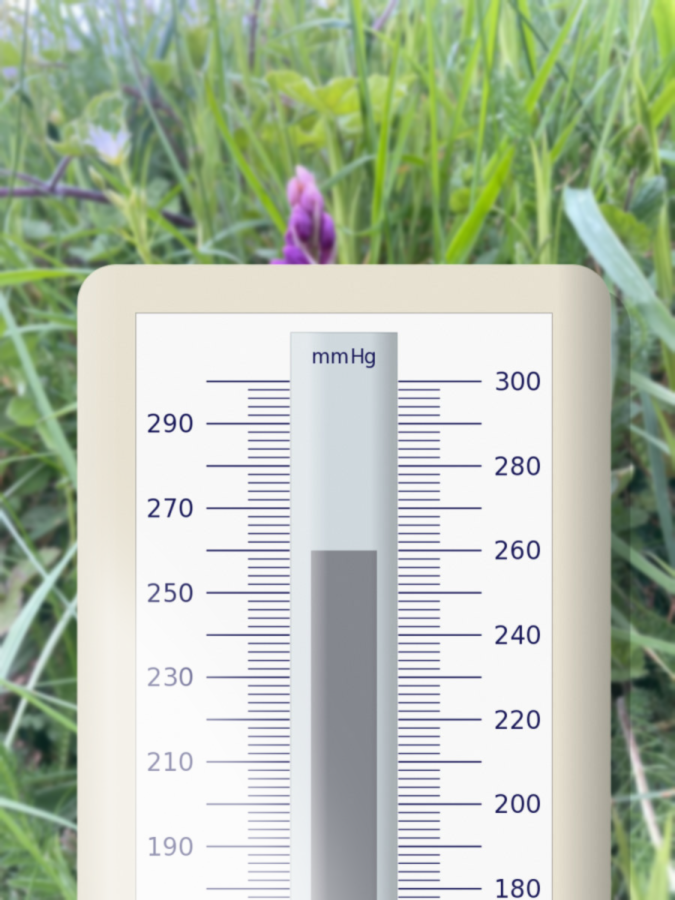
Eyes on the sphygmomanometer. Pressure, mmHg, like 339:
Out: 260
